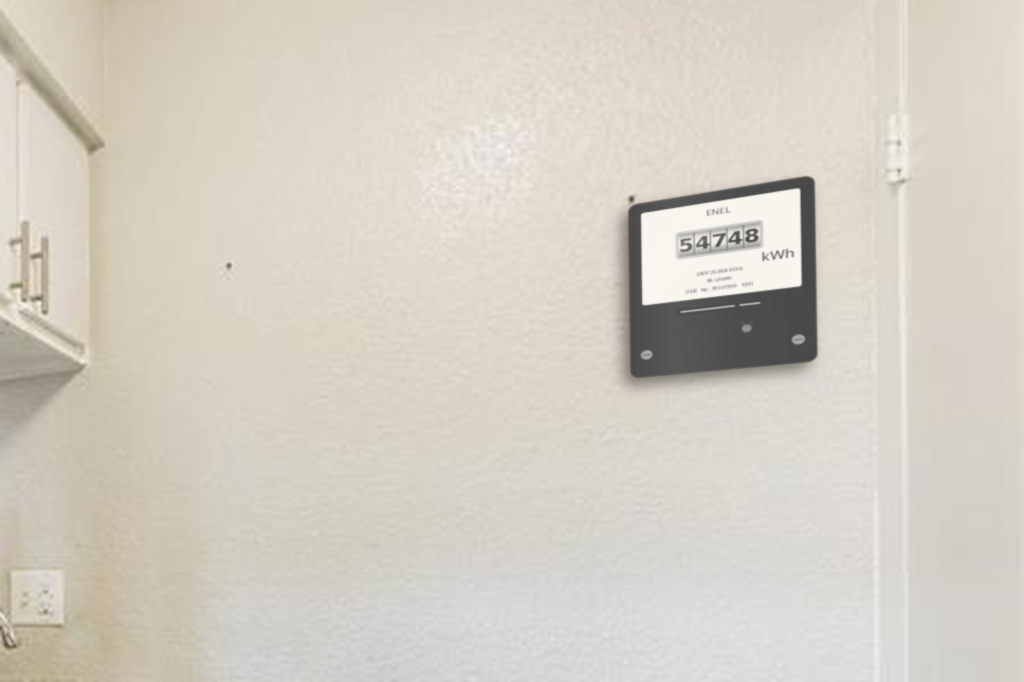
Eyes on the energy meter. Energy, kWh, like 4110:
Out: 54748
